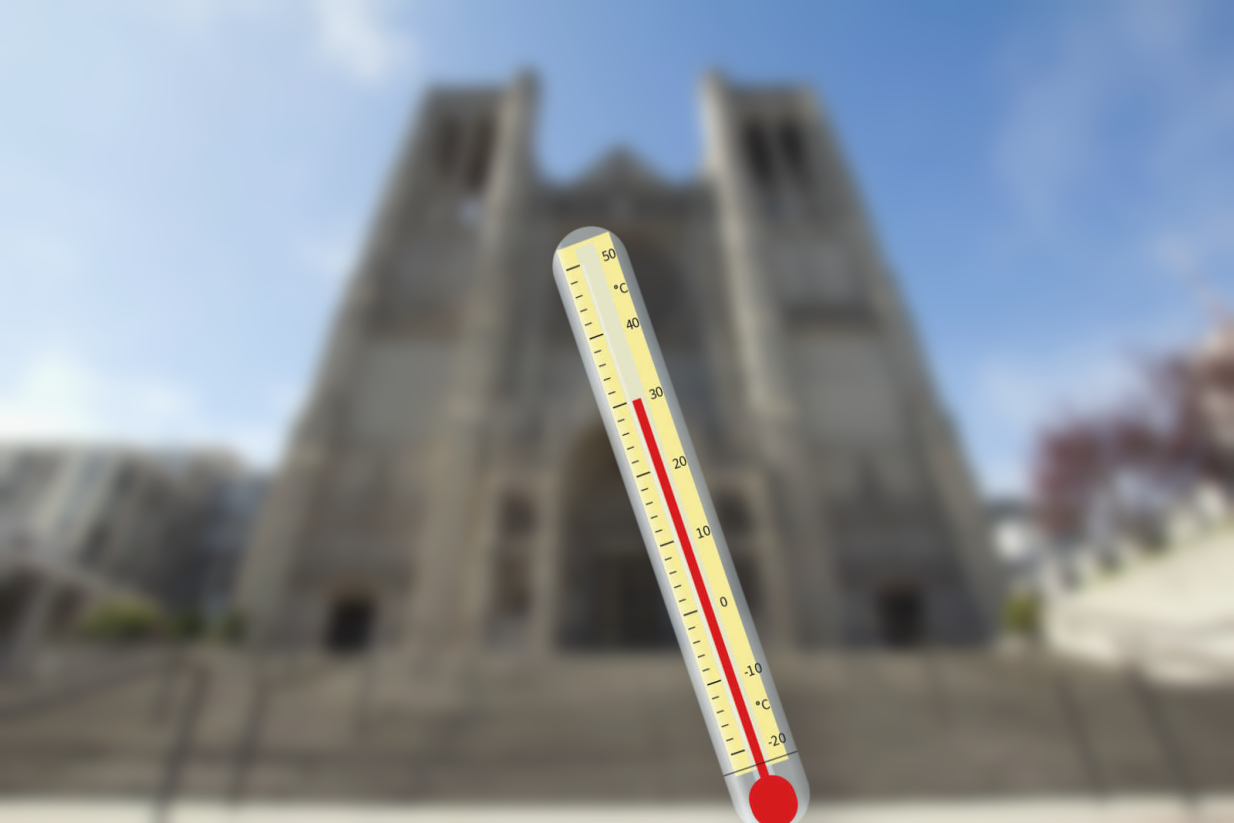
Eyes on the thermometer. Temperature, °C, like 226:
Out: 30
